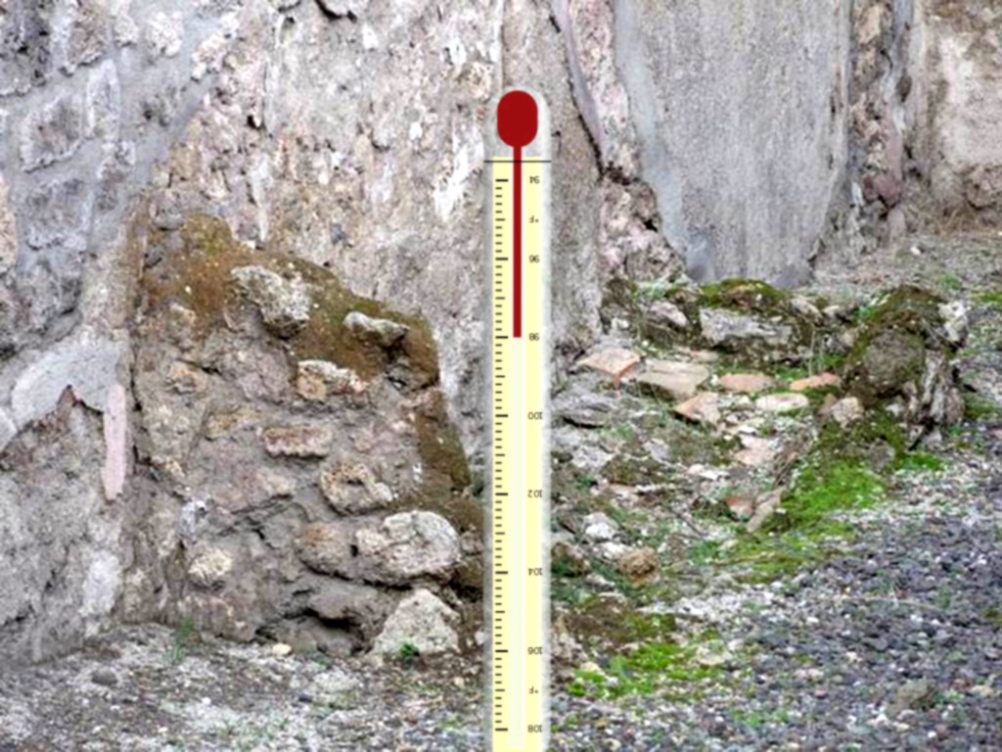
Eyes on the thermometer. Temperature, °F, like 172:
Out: 98
